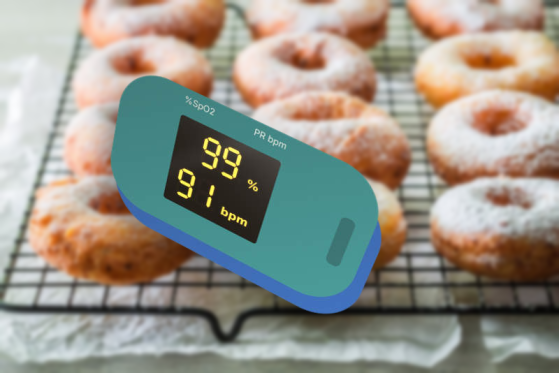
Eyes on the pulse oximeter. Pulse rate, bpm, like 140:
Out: 91
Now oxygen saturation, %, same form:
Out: 99
